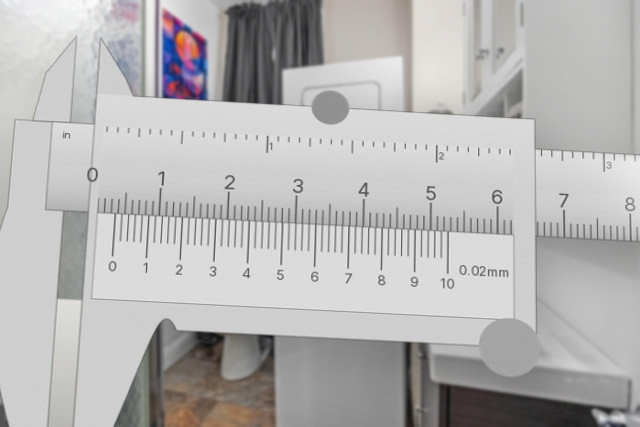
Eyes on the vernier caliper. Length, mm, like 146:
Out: 3.6
